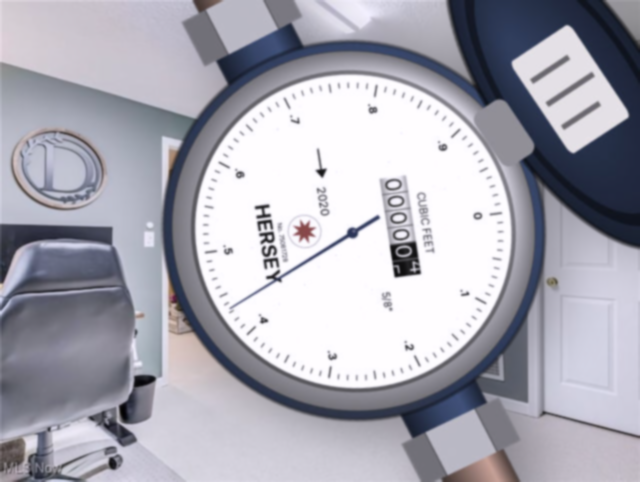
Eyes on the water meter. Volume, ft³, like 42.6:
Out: 4.43
